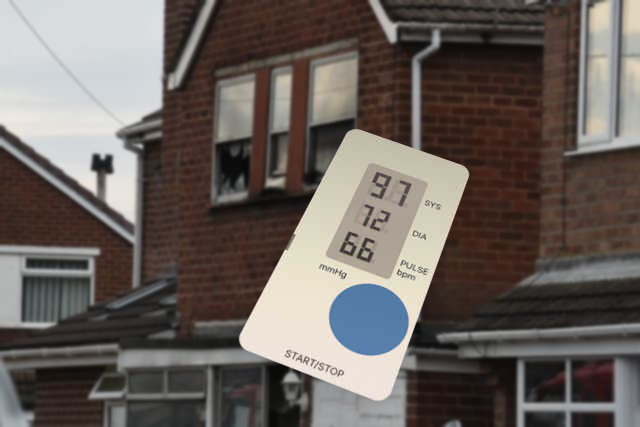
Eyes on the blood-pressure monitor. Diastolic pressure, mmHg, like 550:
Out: 72
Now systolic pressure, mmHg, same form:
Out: 97
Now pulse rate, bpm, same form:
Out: 66
